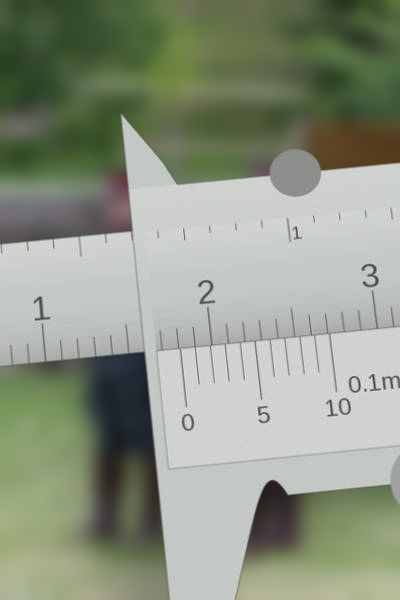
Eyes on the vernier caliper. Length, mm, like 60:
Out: 18.1
